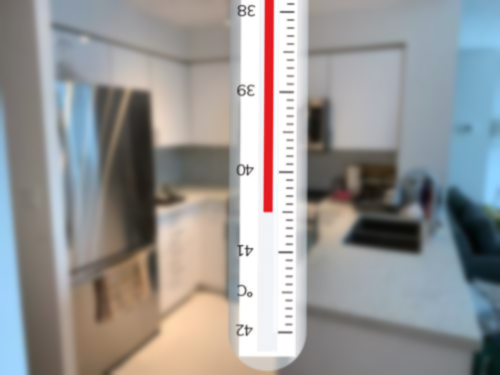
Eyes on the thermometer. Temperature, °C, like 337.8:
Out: 40.5
